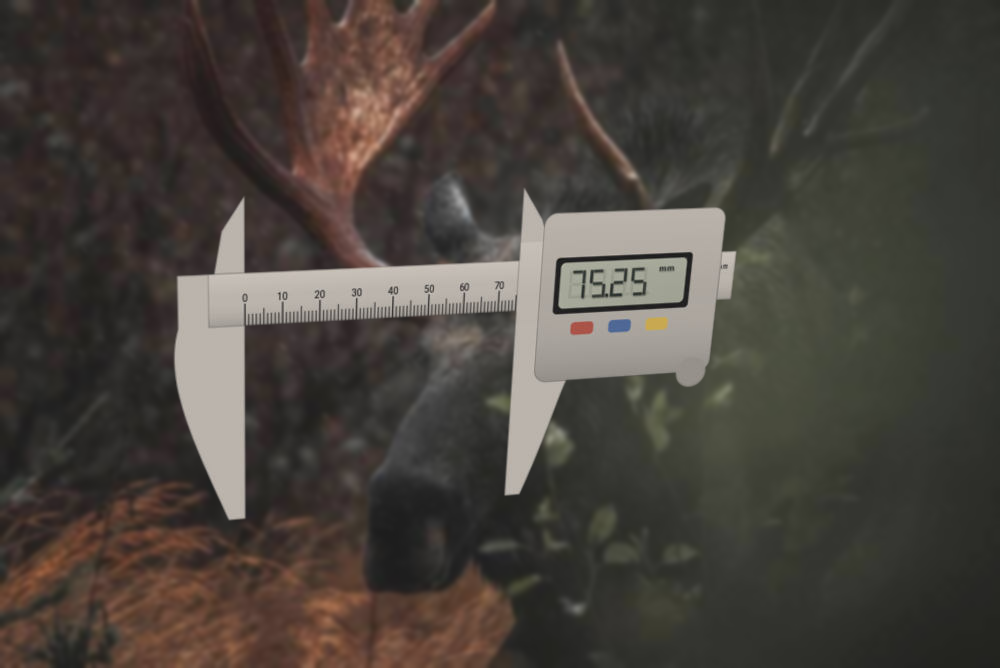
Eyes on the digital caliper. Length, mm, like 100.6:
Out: 75.25
